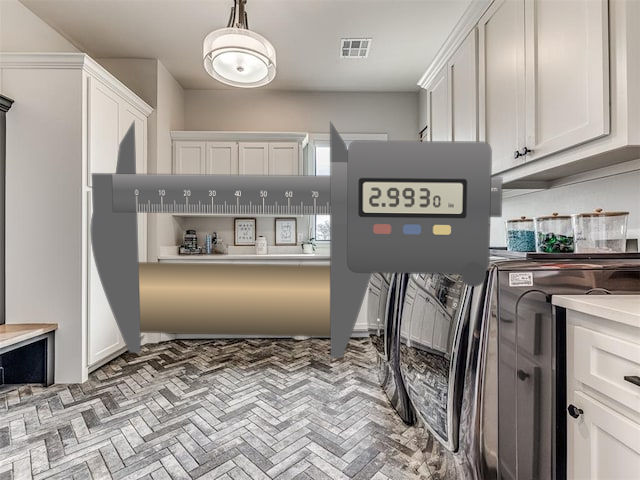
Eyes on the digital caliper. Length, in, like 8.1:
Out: 2.9930
